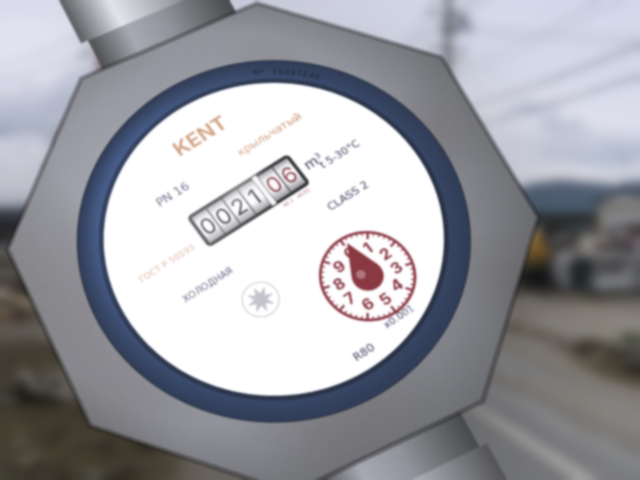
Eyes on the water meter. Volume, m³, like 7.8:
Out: 21.060
